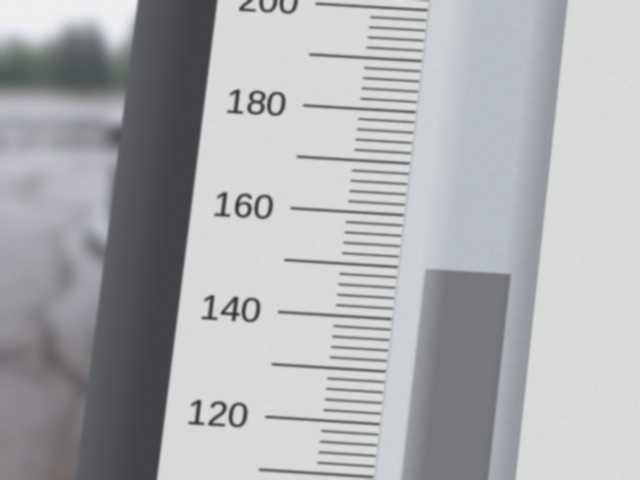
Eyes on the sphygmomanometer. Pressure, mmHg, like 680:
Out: 150
